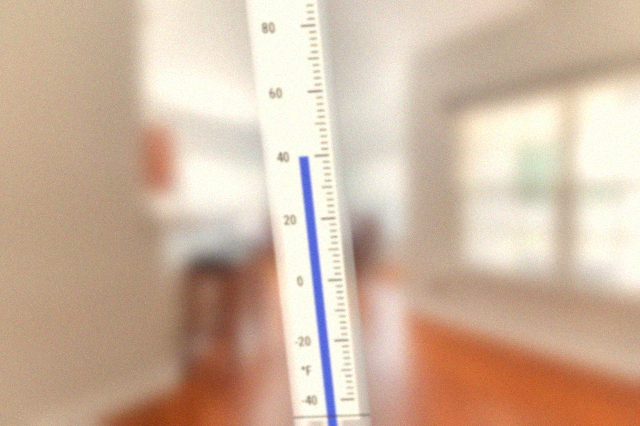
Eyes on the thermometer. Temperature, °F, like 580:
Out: 40
